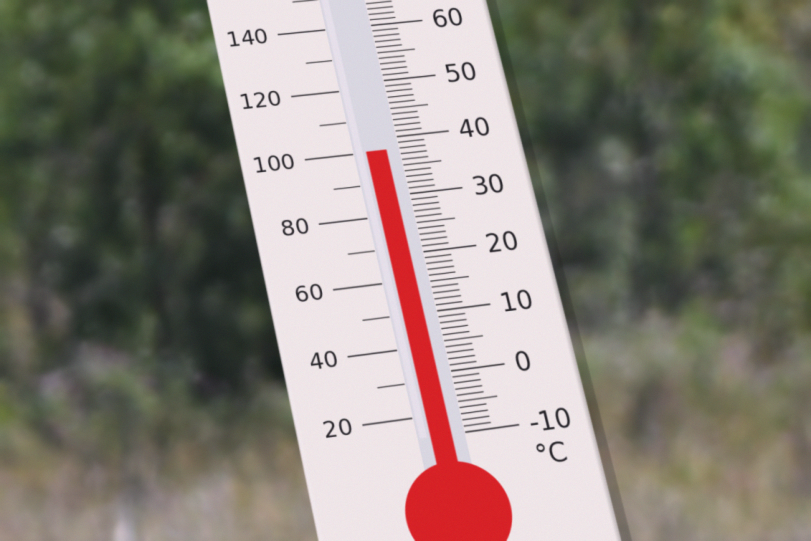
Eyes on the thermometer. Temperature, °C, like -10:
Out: 38
